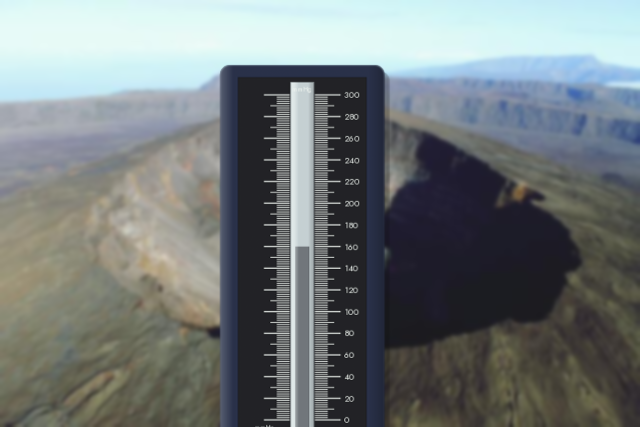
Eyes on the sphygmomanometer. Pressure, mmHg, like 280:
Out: 160
